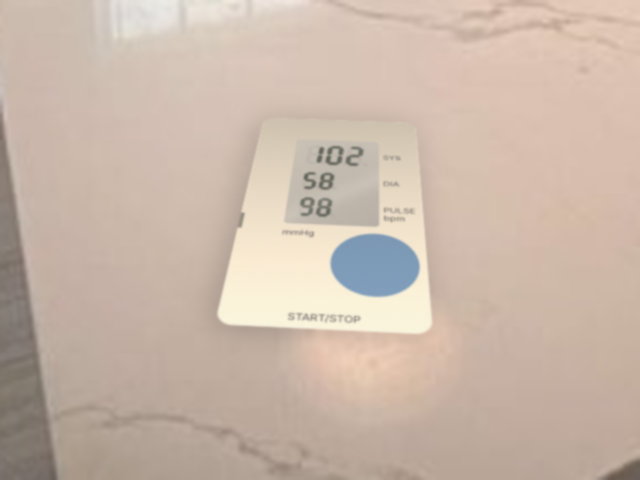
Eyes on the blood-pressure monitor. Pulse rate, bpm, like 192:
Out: 98
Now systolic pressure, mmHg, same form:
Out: 102
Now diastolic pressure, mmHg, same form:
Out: 58
